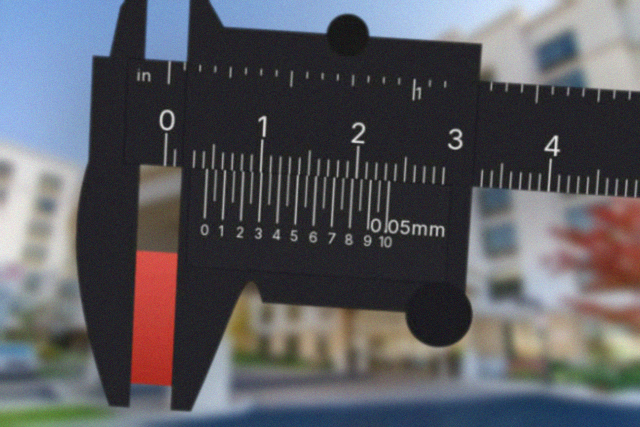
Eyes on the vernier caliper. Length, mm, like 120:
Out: 4.4
